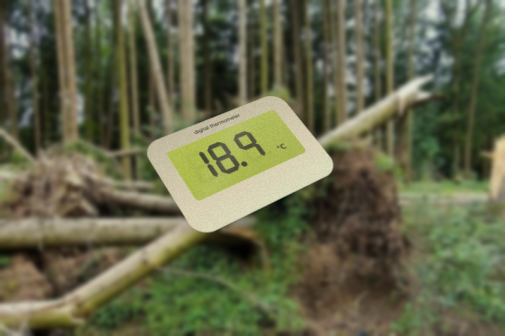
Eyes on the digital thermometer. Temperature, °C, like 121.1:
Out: 18.9
